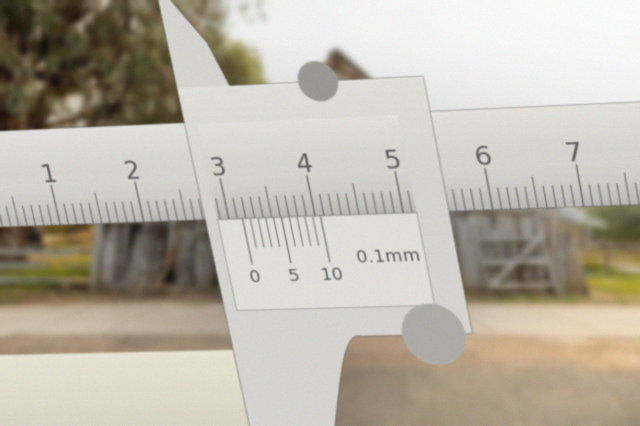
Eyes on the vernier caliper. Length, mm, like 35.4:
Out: 31.6
